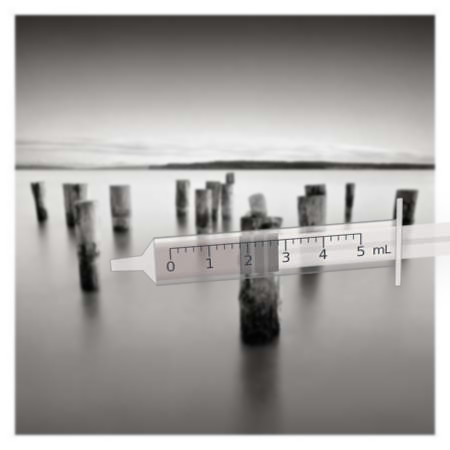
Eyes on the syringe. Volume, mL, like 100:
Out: 1.8
